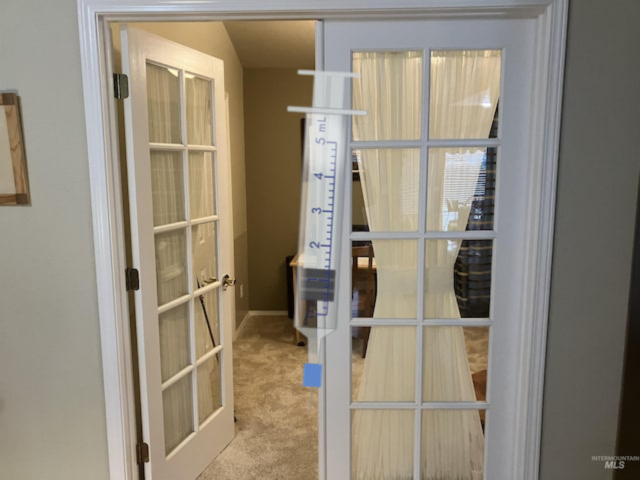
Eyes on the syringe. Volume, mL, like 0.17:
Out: 0.4
